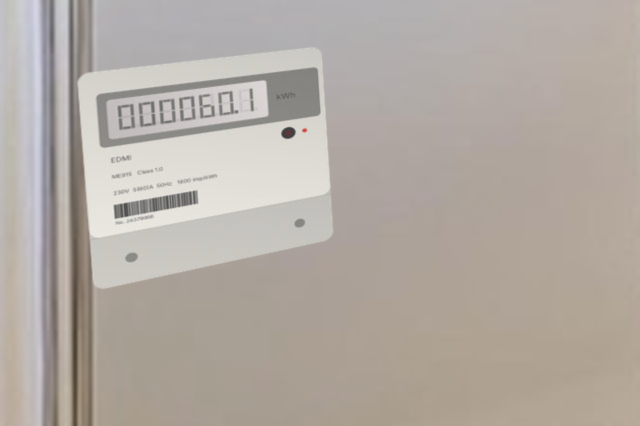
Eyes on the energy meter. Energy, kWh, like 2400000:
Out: 60.1
